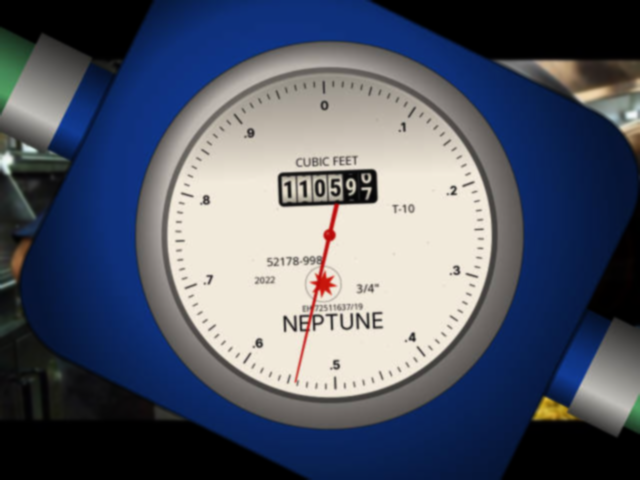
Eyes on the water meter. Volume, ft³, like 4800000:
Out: 110596.54
